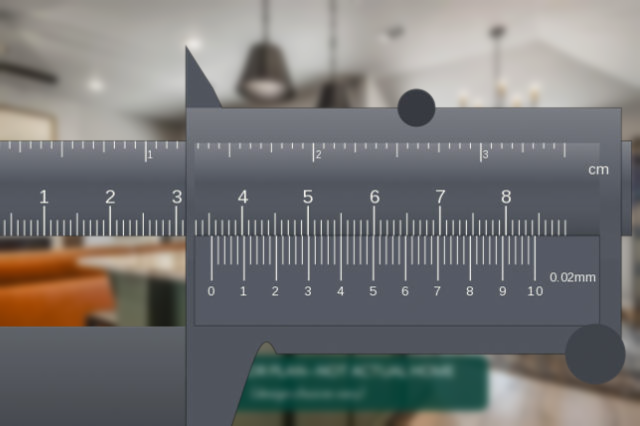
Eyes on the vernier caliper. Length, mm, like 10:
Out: 35.4
